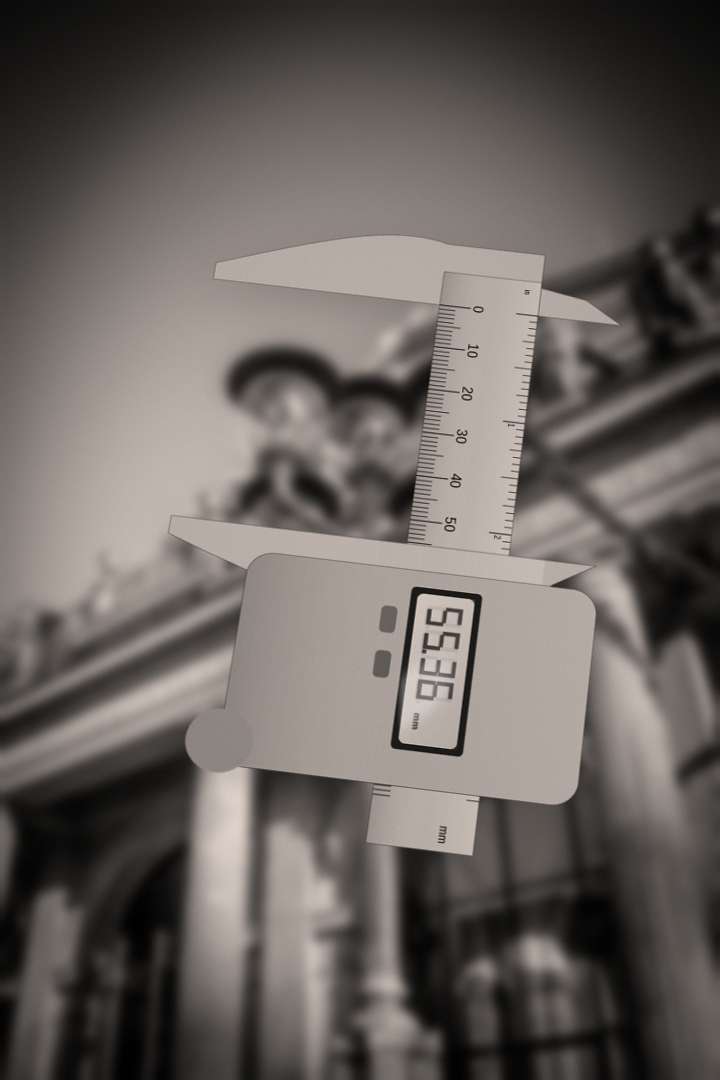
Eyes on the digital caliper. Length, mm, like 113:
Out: 55.36
